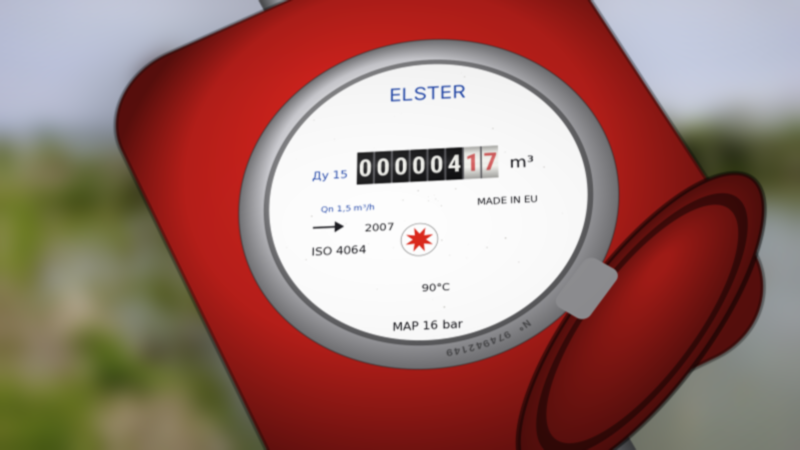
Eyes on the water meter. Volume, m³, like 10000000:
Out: 4.17
